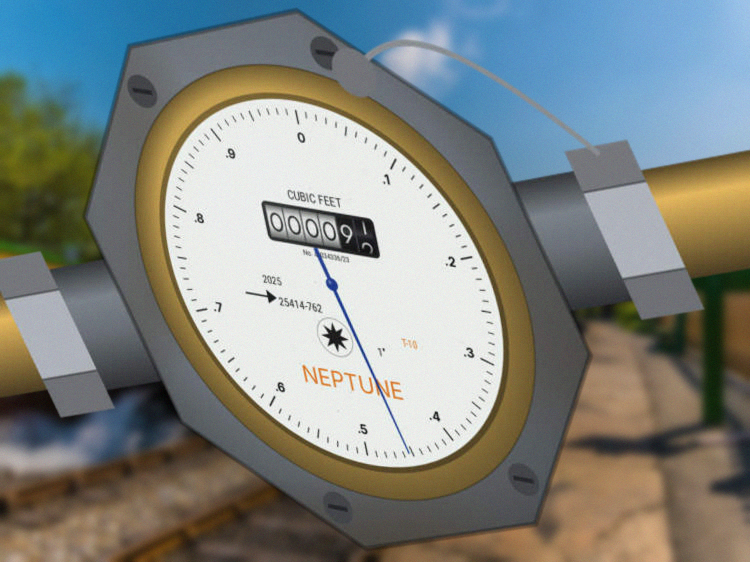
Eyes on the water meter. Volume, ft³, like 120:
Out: 91.45
